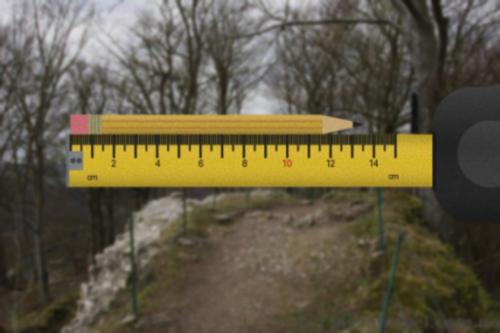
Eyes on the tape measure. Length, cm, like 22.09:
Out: 13.5
